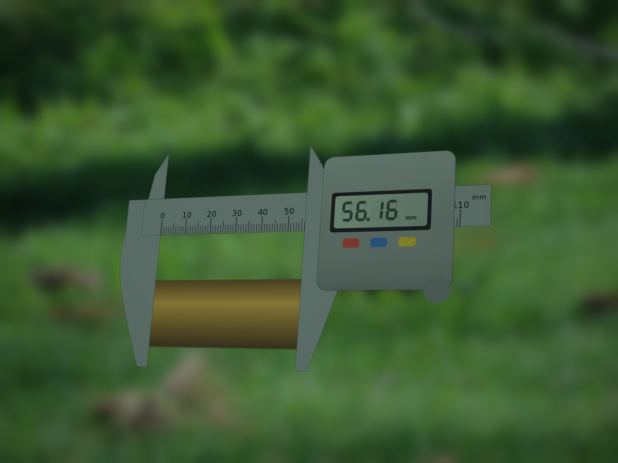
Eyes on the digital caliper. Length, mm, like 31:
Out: 56.16
